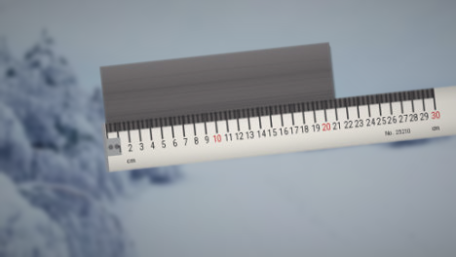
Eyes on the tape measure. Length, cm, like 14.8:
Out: 21
